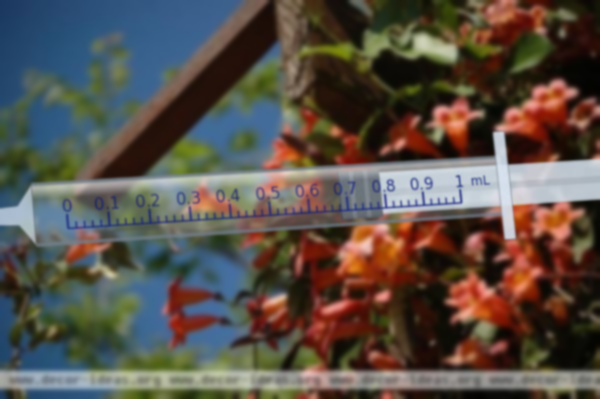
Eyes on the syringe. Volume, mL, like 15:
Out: 0.68
